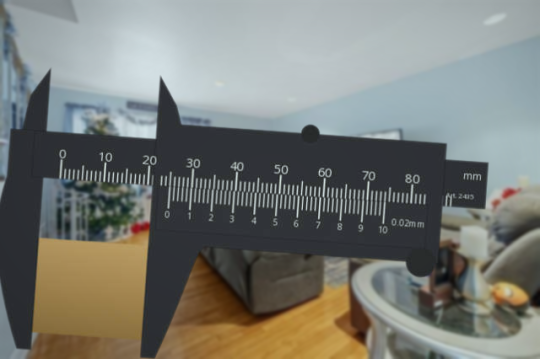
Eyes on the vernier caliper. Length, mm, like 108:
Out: 25.0
